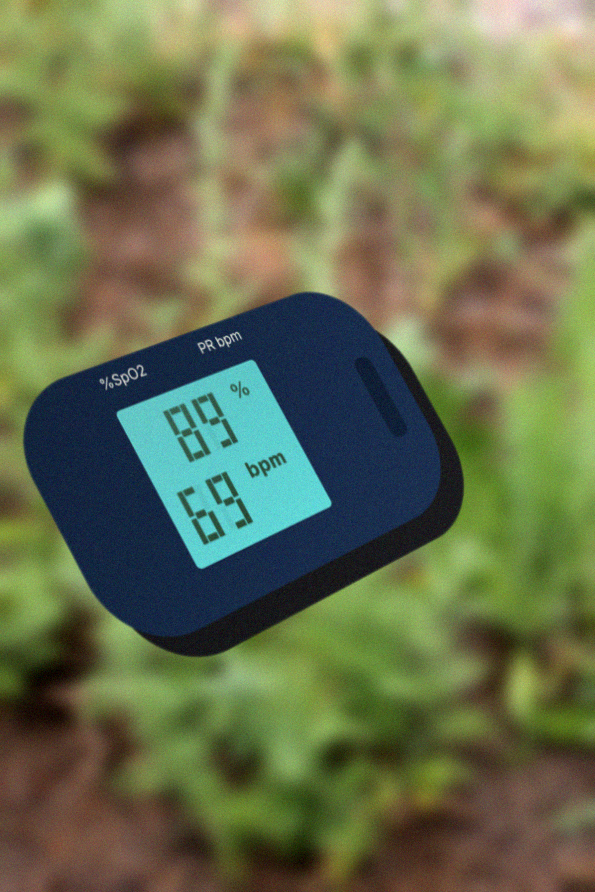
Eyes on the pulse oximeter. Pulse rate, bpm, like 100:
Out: 69
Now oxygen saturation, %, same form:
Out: 89
